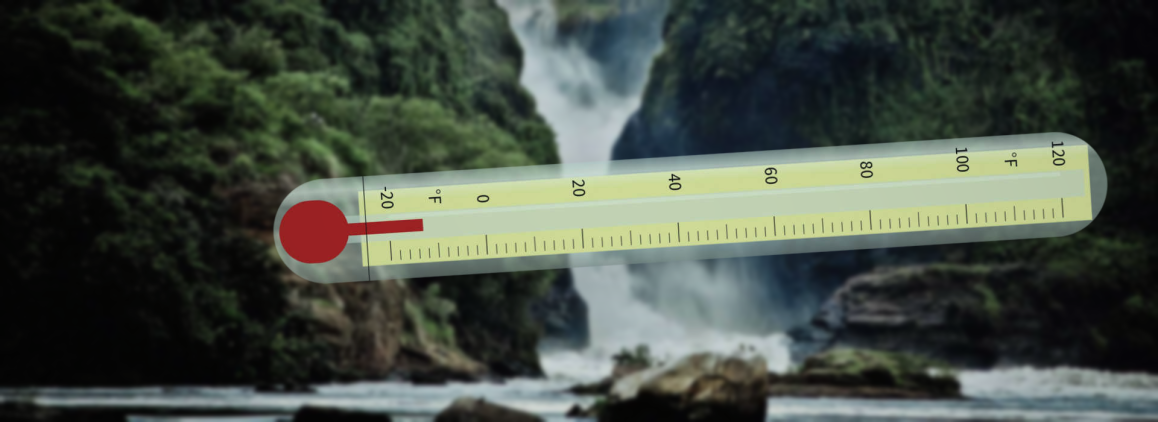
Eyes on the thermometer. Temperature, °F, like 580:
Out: -13
